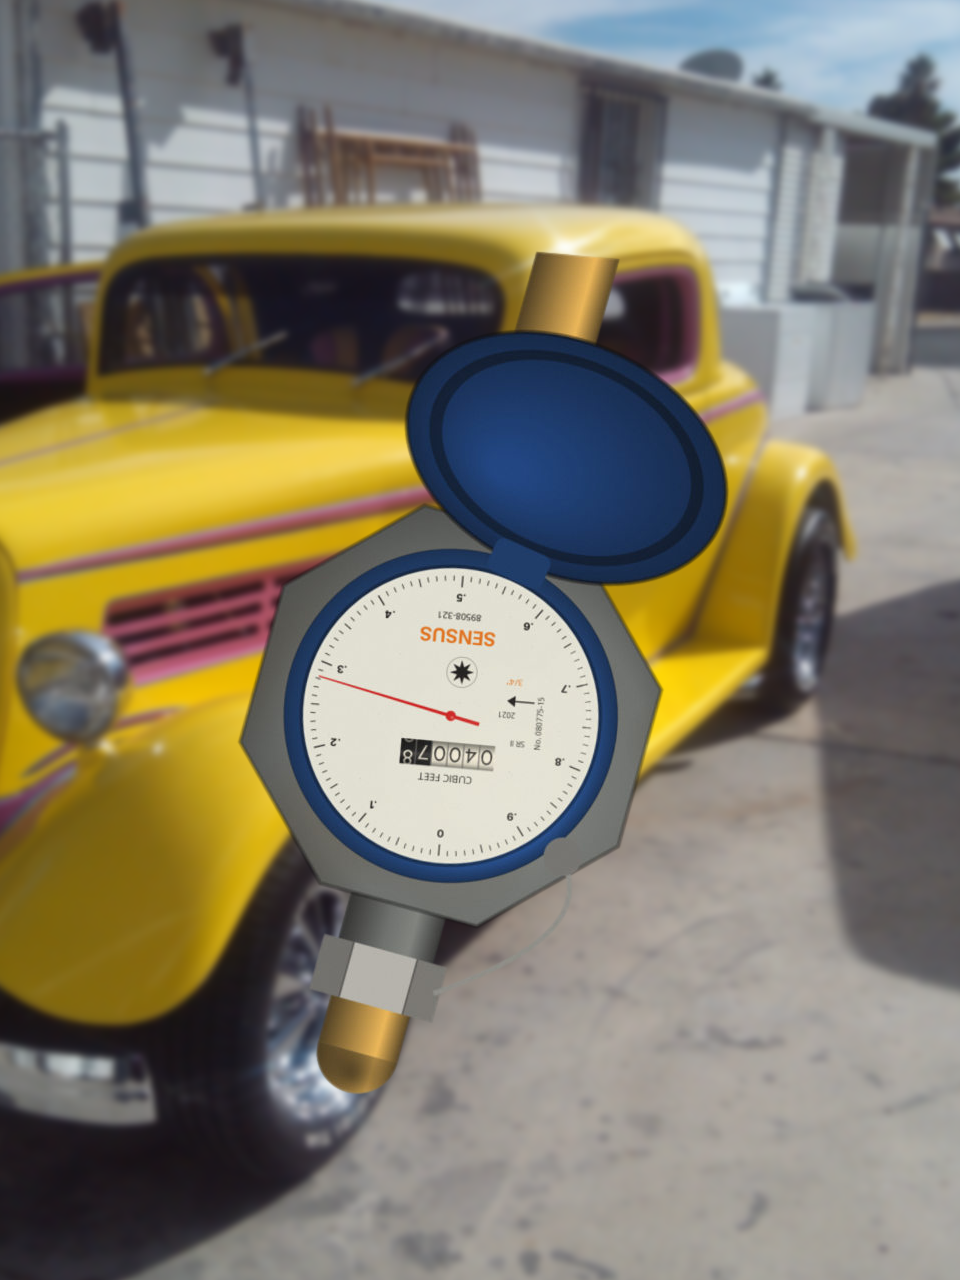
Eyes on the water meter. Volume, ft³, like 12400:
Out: 40078.28
